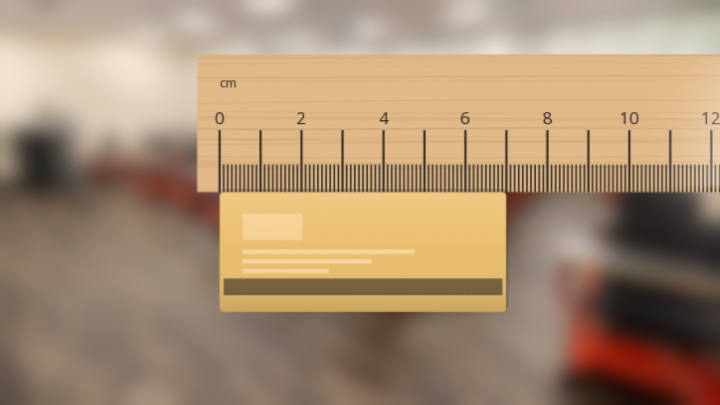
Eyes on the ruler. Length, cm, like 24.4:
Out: 7
